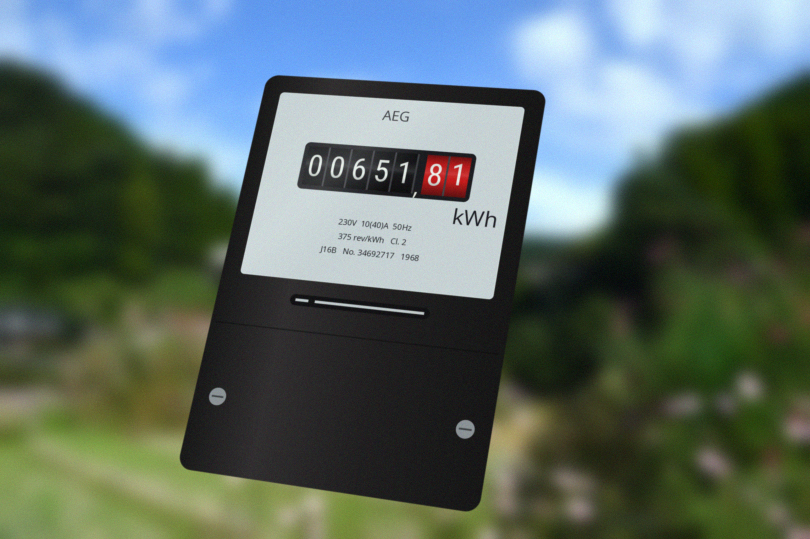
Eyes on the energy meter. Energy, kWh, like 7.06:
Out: 651.81
